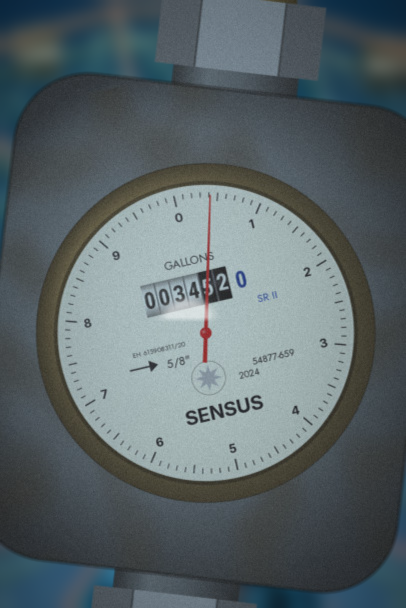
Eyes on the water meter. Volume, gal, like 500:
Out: 34520.4
